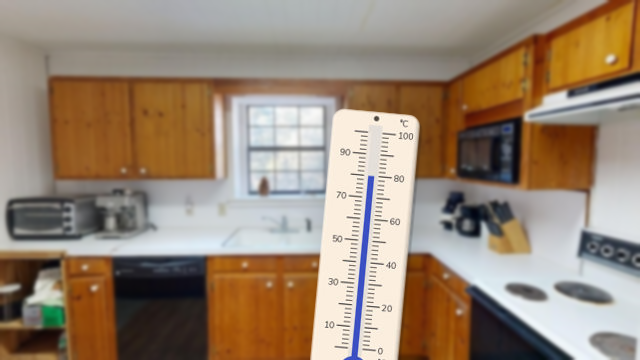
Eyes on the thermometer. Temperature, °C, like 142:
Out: 80
